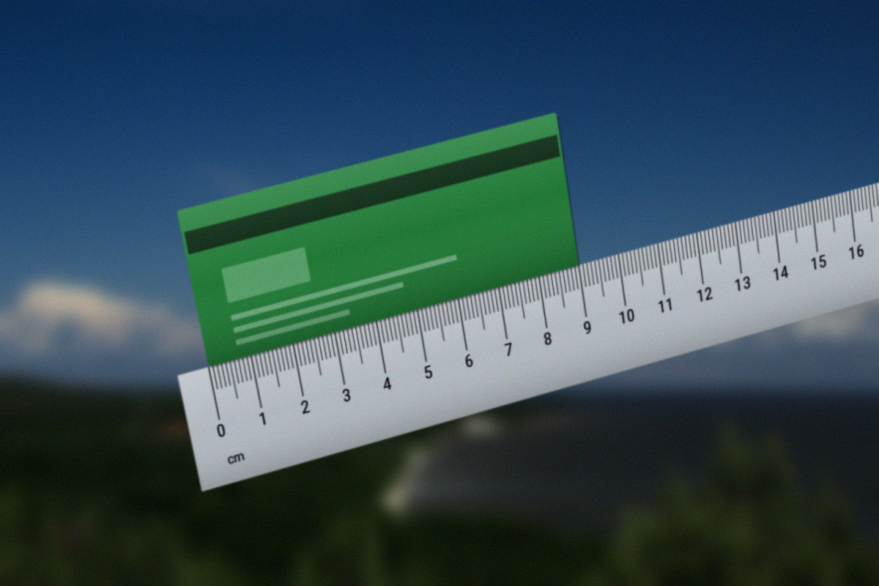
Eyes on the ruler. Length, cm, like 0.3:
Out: 9
